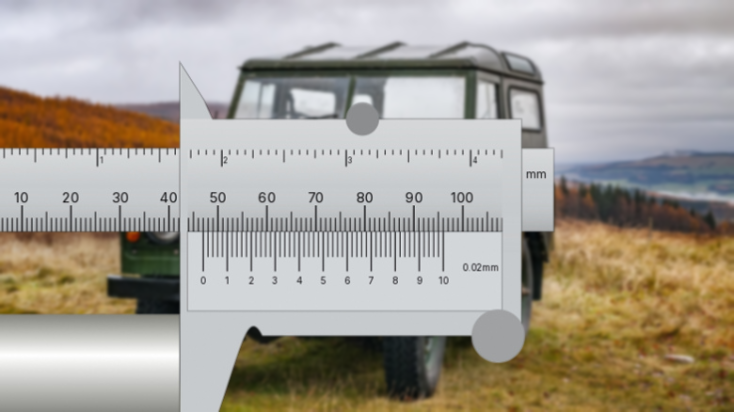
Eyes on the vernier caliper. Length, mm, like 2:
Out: 47.0
